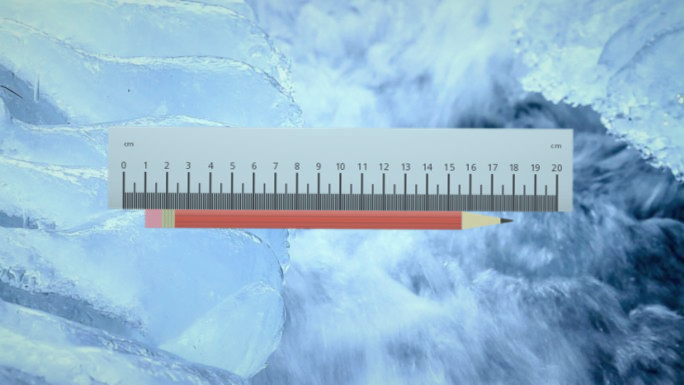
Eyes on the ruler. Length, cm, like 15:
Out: 17
